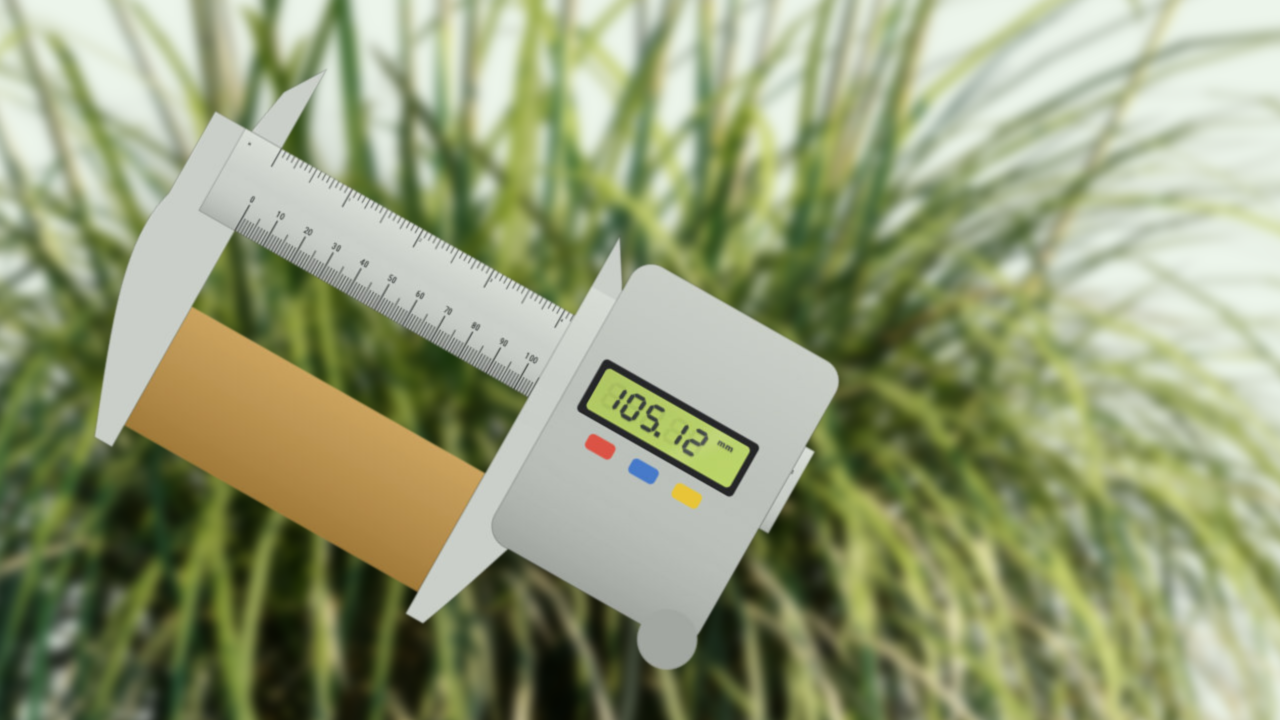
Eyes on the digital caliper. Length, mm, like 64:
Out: 105.12
